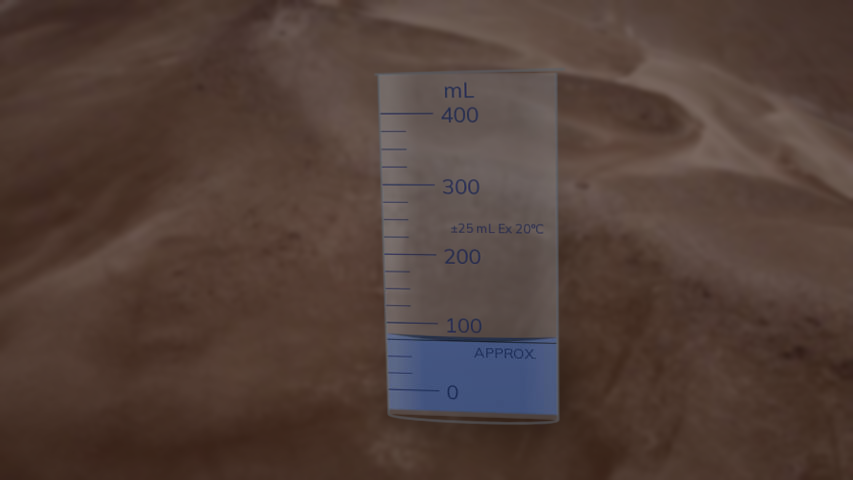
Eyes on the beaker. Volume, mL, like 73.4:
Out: 75
